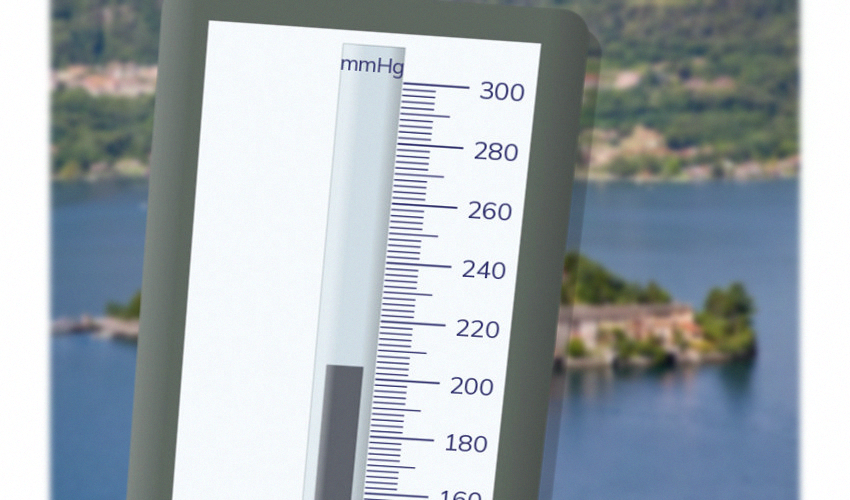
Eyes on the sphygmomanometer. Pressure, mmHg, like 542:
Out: 204
